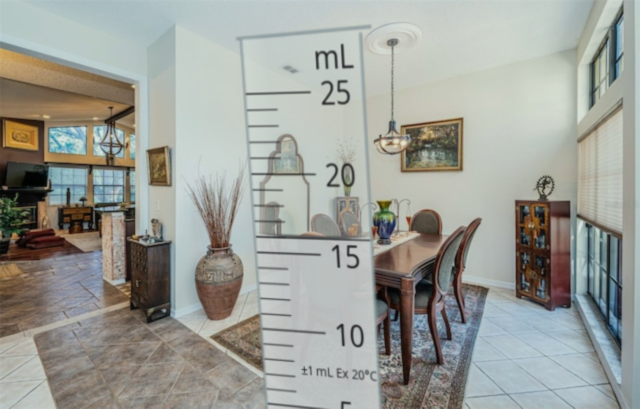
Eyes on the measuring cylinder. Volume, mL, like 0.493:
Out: 16
